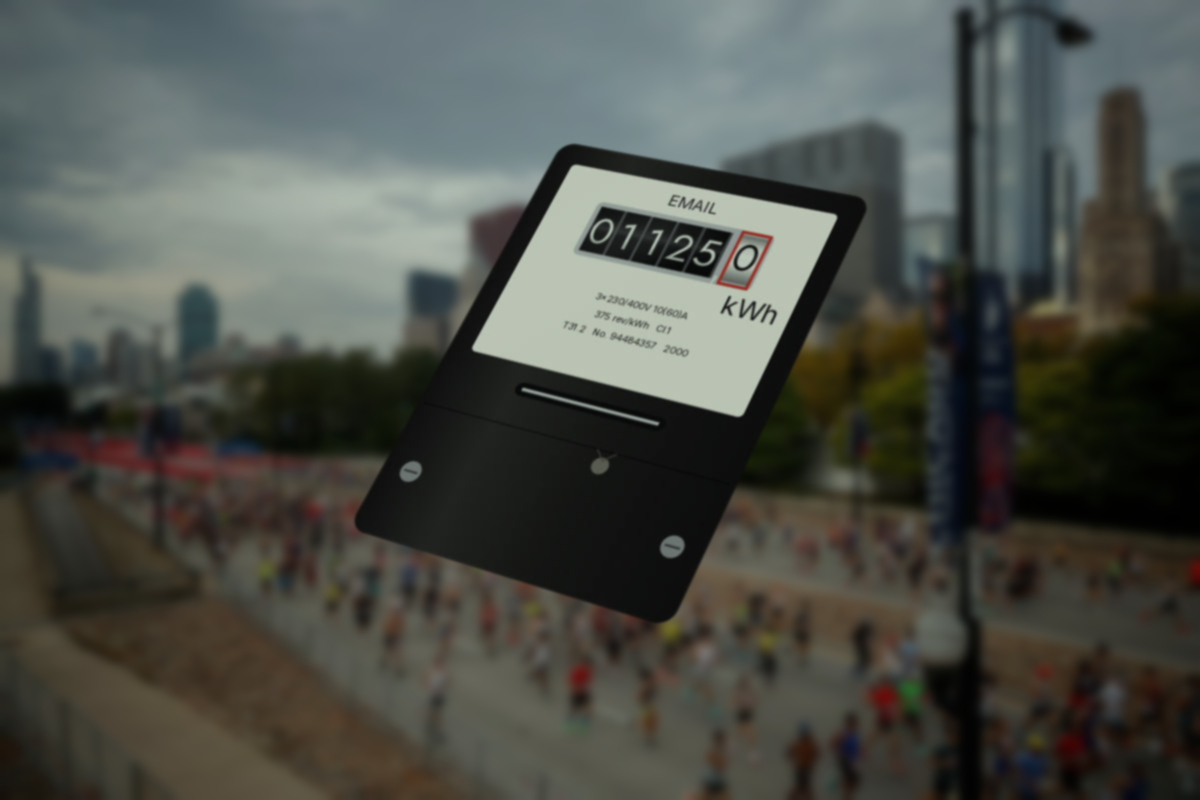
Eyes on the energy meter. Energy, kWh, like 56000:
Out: 1125.0
